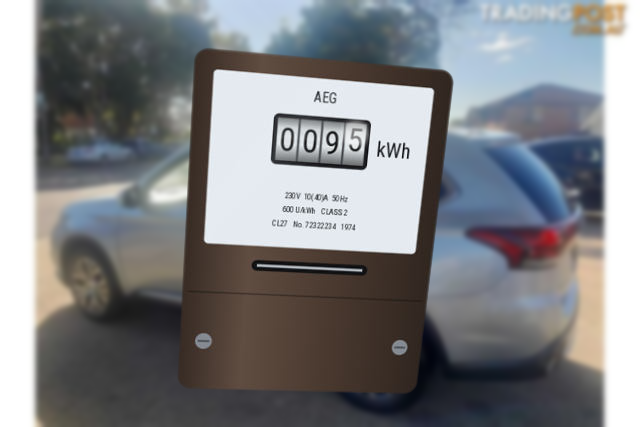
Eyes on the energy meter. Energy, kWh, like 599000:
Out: 95
